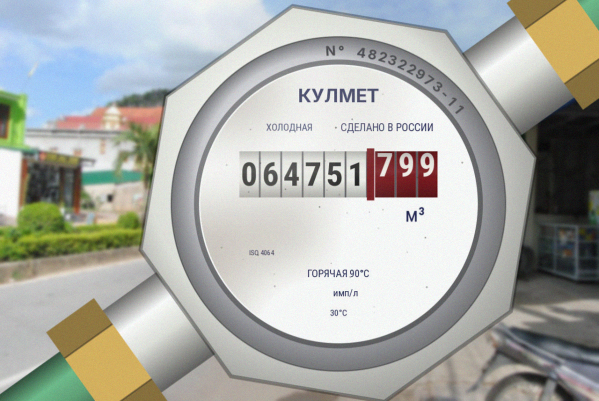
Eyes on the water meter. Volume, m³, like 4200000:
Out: 64751.799
